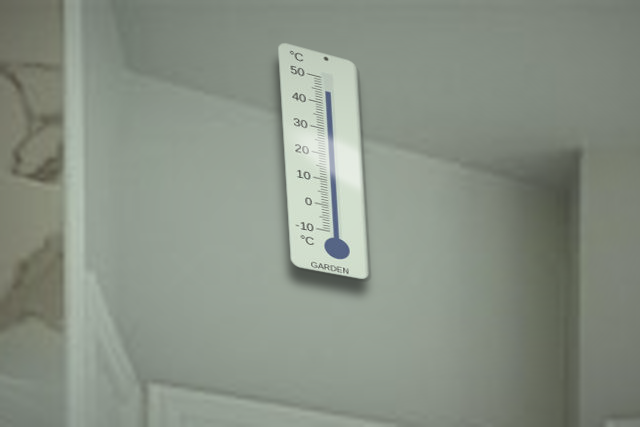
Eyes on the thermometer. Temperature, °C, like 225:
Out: 45
